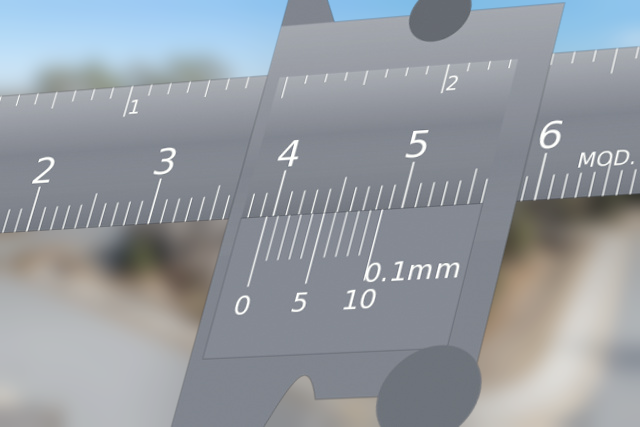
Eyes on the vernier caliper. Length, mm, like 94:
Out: 39.5
